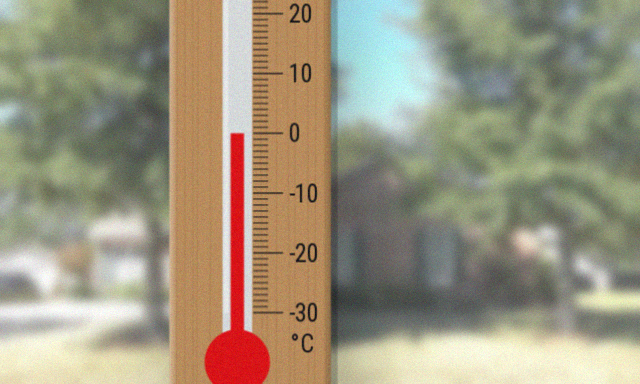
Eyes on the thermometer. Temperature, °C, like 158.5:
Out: 0
